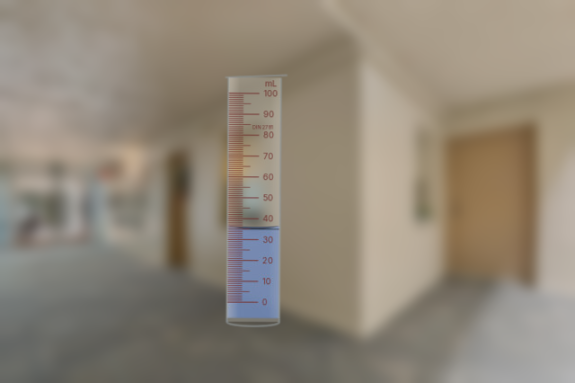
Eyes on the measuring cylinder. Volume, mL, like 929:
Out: 35
